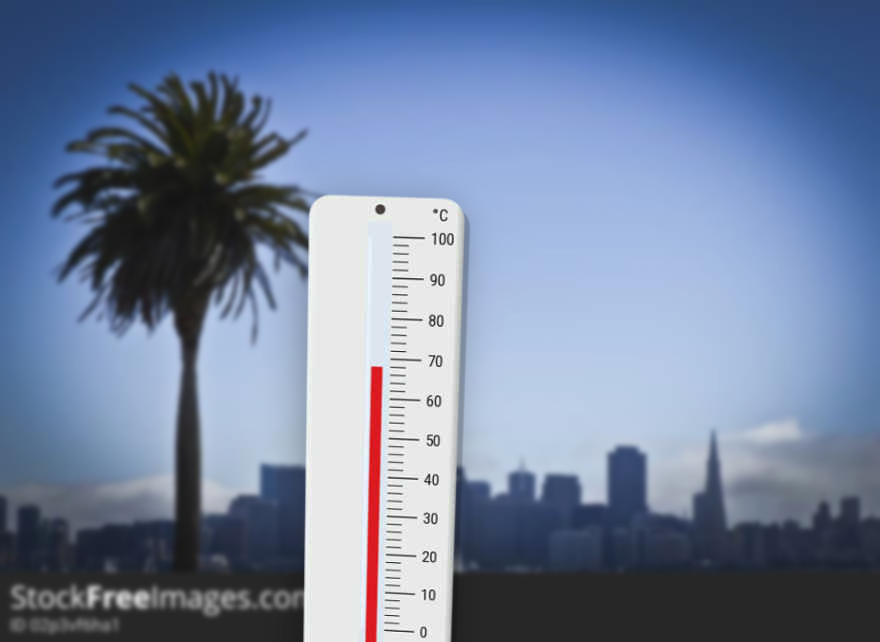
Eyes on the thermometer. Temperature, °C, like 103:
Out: 68
